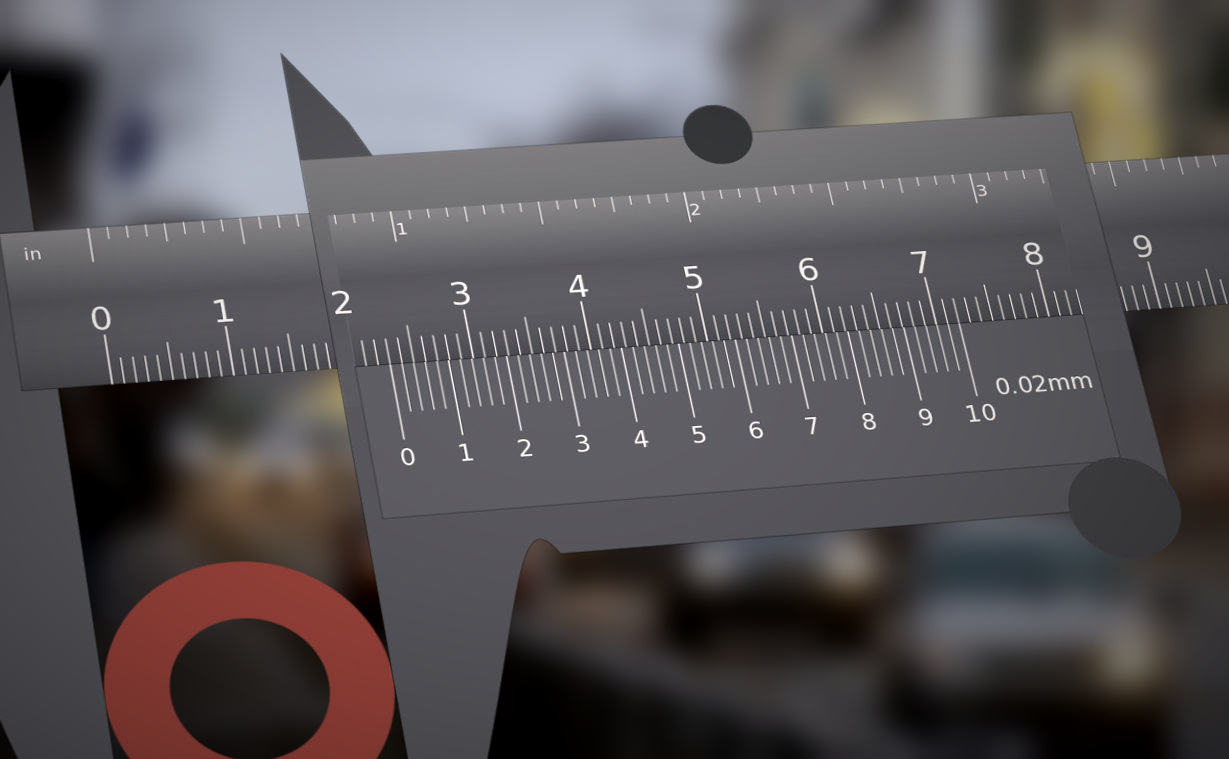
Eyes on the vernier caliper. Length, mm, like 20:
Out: 23.0
